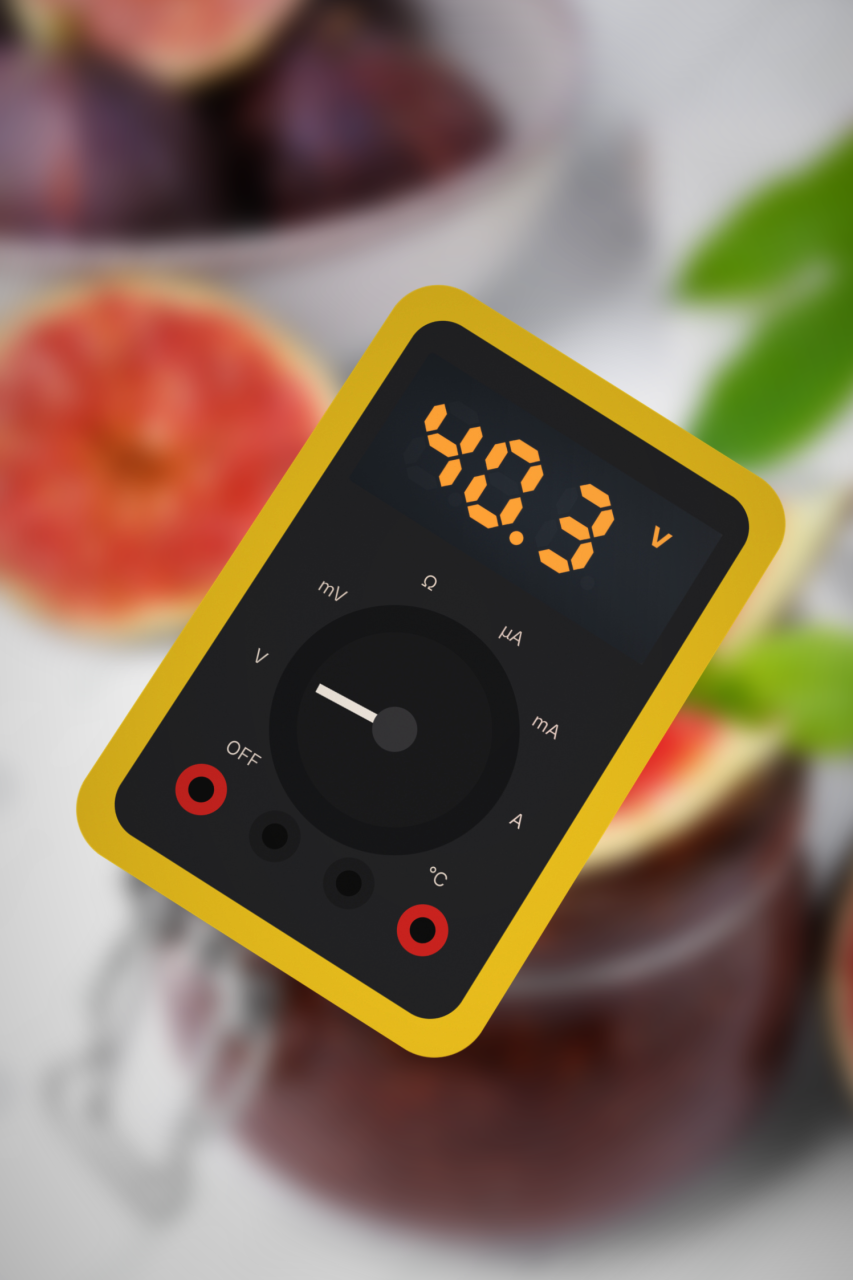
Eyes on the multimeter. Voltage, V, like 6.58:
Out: 40.3
